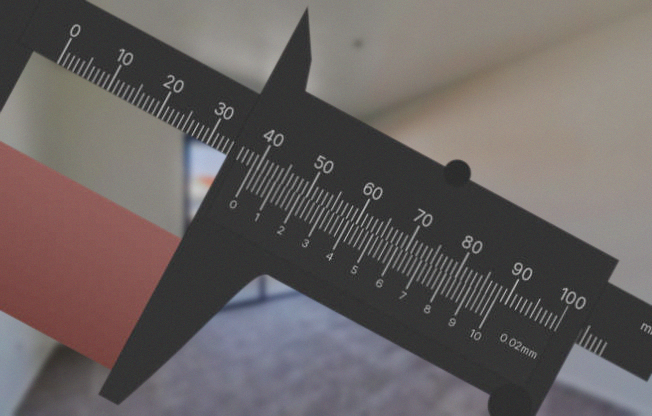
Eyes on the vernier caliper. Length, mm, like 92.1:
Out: 39.0
